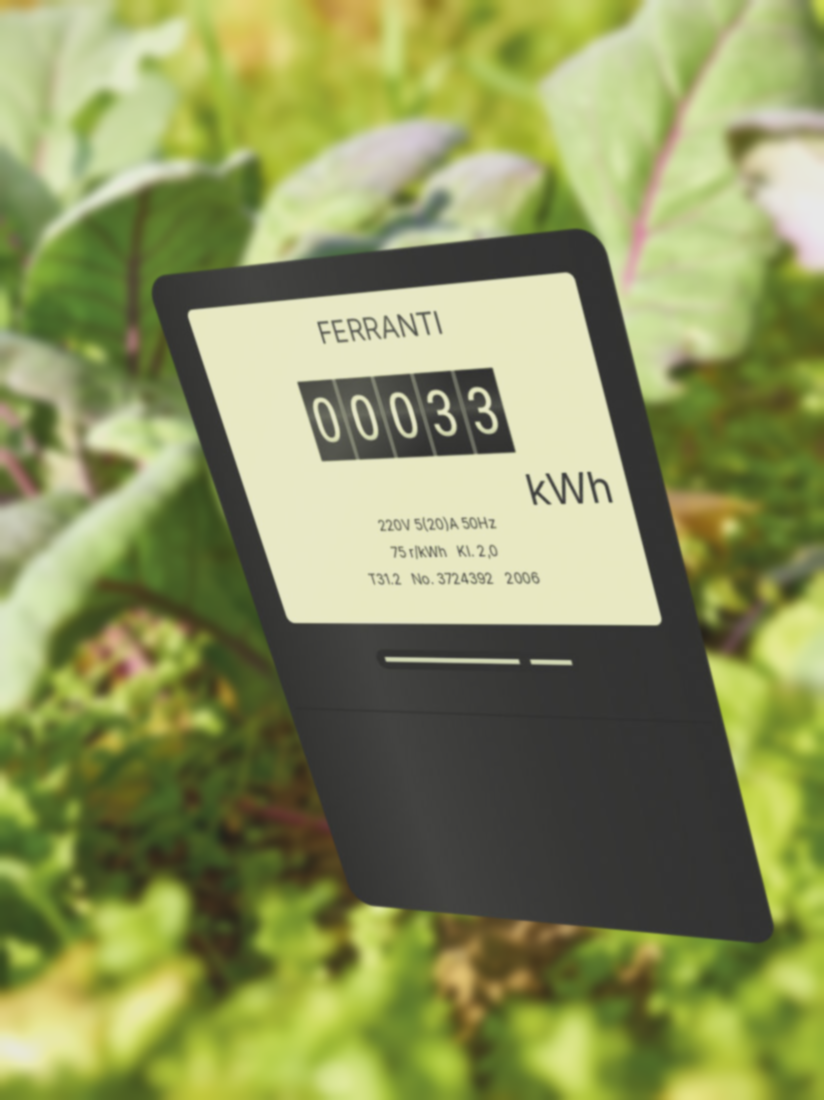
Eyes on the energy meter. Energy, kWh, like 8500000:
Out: 33
